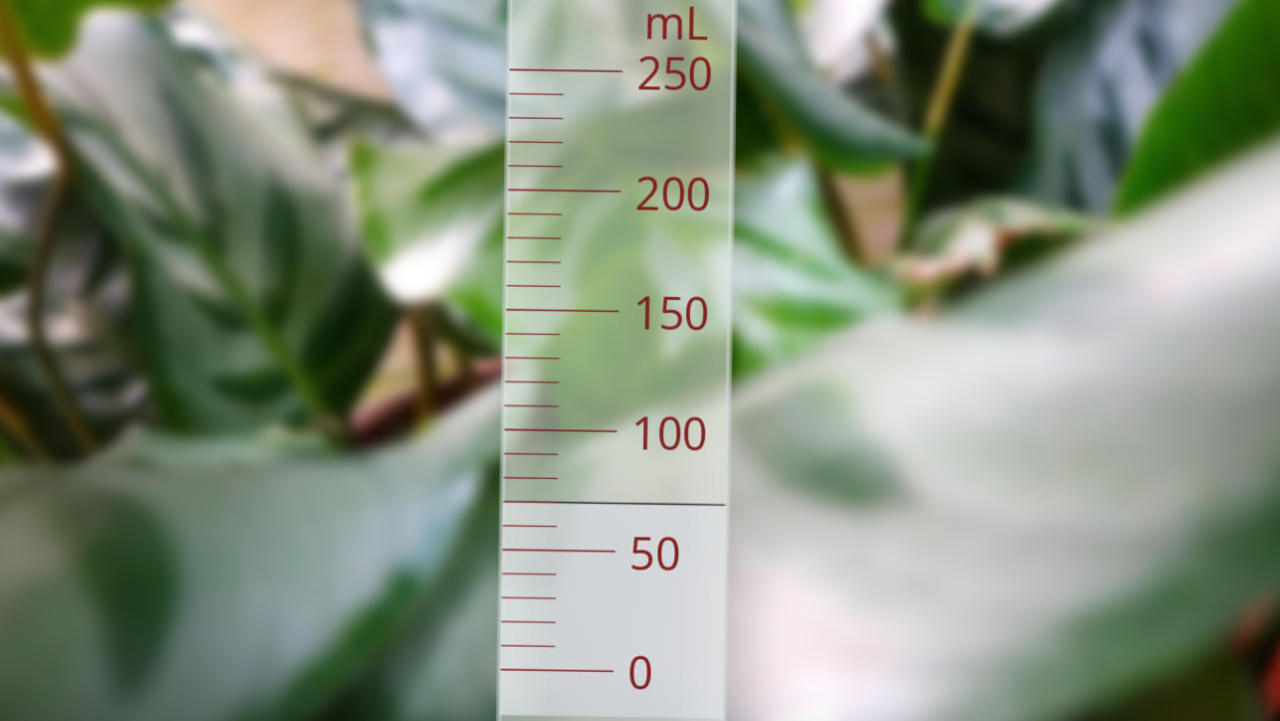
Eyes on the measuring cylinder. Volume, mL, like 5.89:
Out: 70
